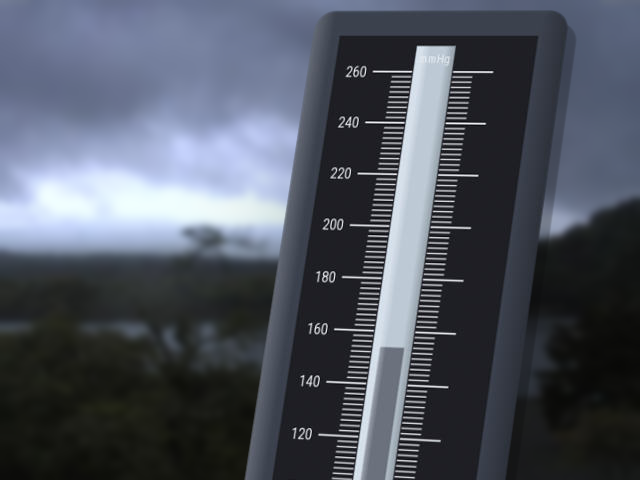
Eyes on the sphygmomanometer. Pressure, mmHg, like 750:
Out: 154
